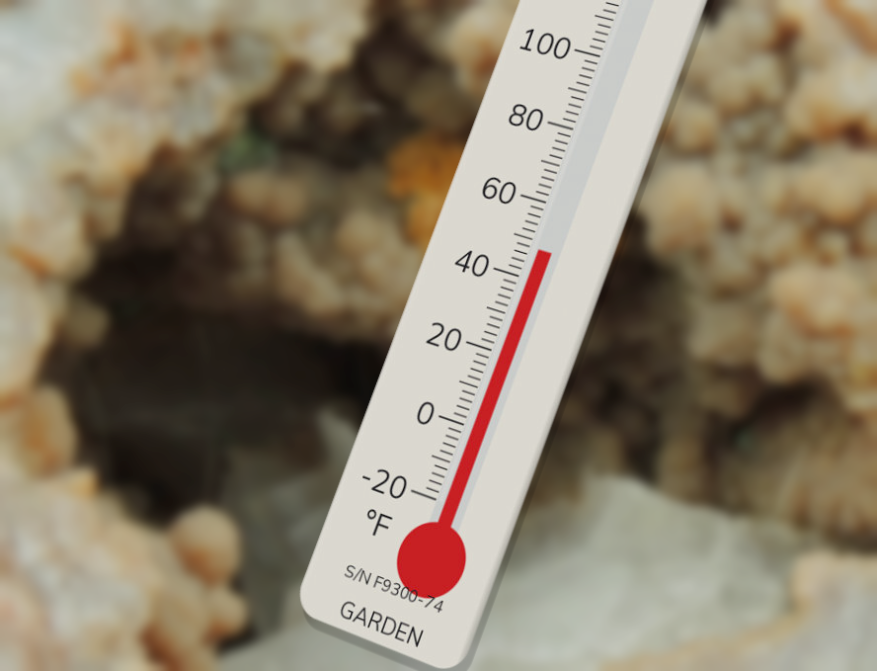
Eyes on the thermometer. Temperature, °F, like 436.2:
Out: 48
